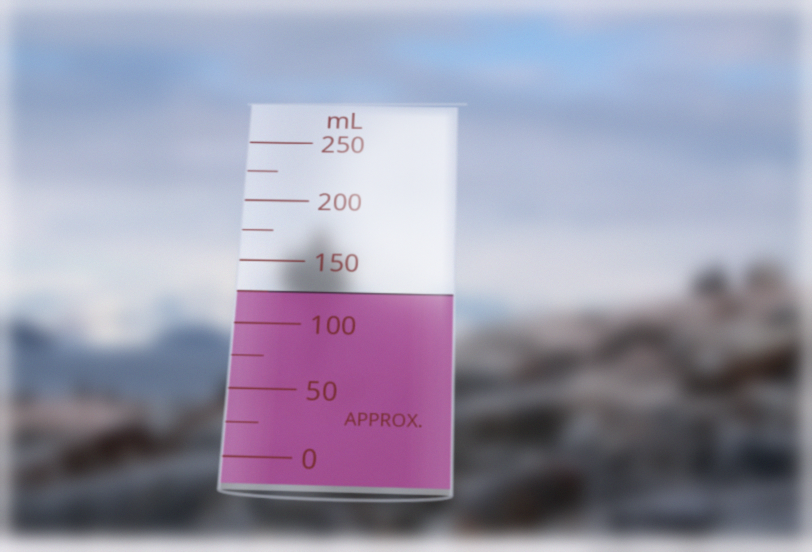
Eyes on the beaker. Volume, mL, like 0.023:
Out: 125
